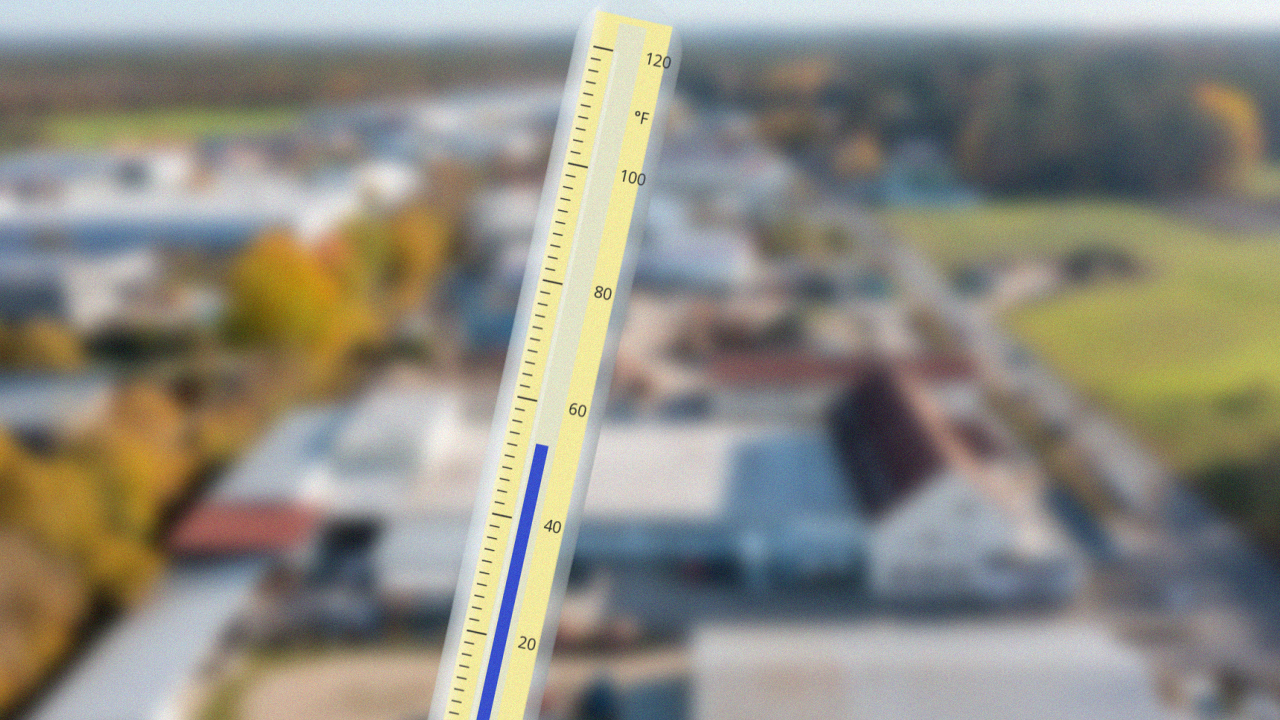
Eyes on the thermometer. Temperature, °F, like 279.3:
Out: 53
